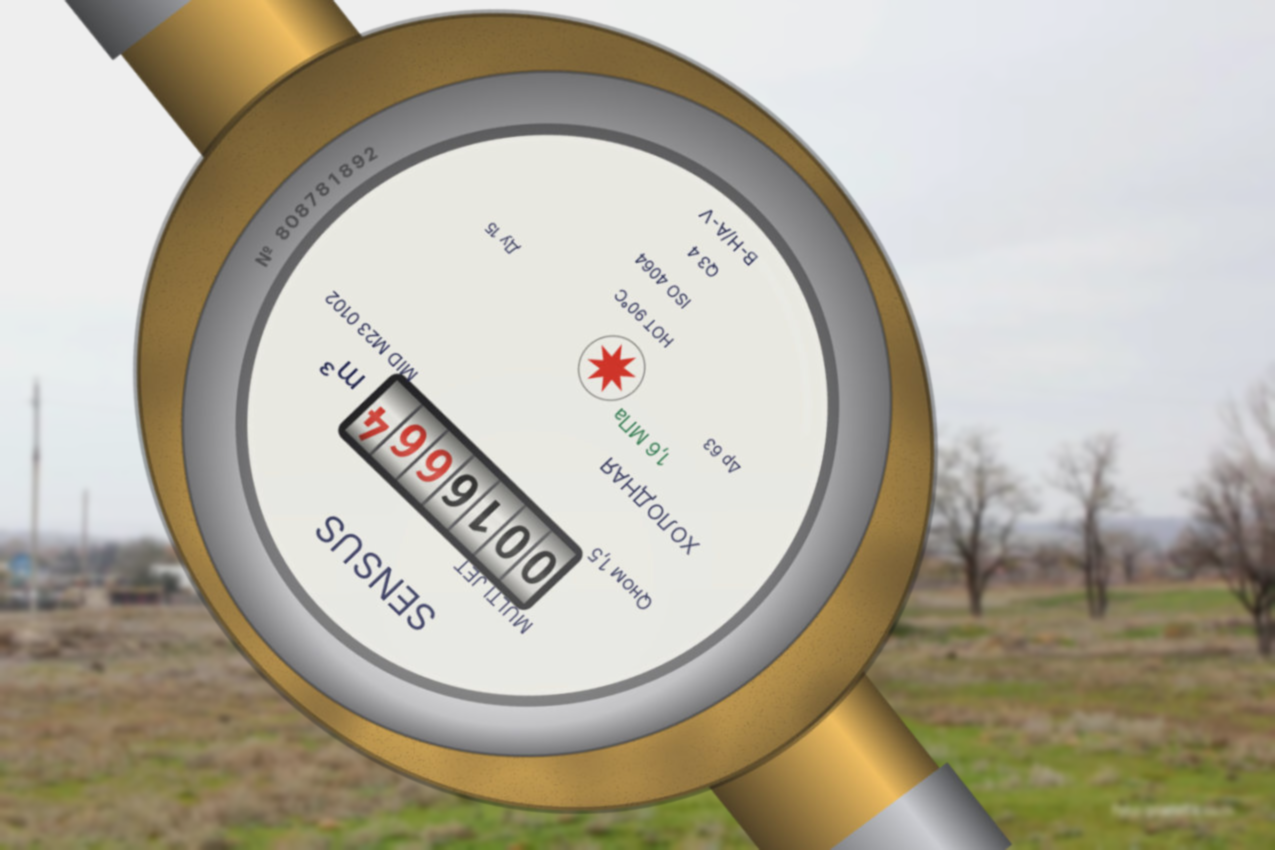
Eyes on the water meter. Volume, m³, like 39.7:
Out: 16.664
